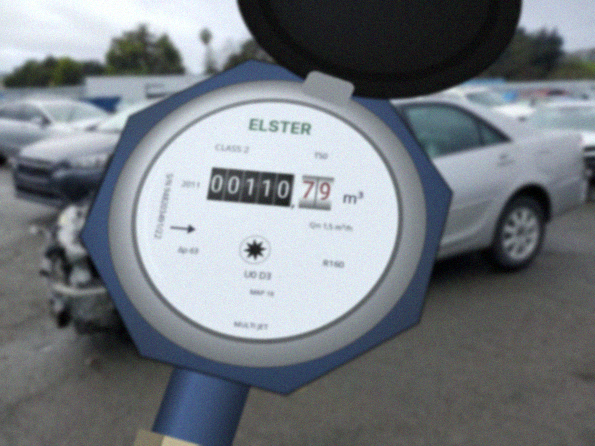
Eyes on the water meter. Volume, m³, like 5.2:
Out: 110.79
